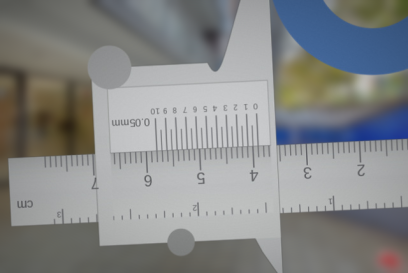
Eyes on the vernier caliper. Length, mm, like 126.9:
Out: 39.0
